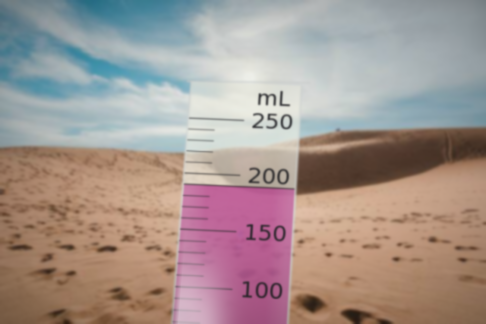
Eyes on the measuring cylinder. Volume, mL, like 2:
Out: 190
